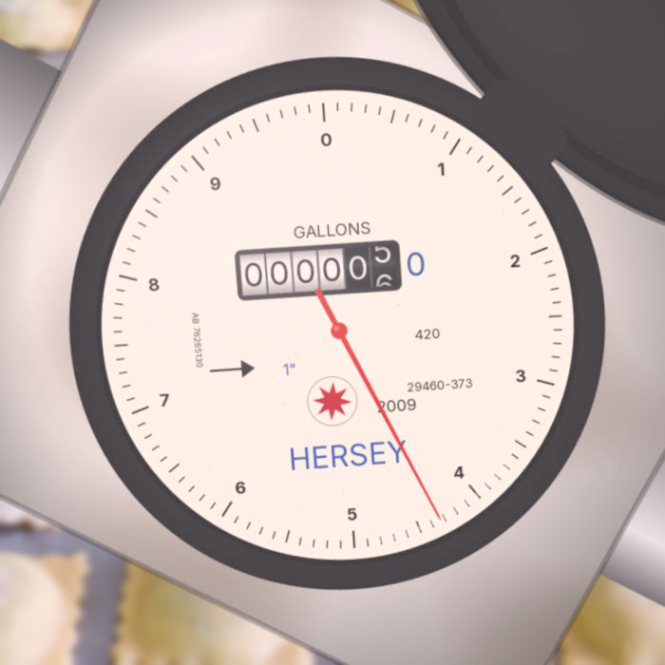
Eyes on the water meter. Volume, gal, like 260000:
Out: 54.3
